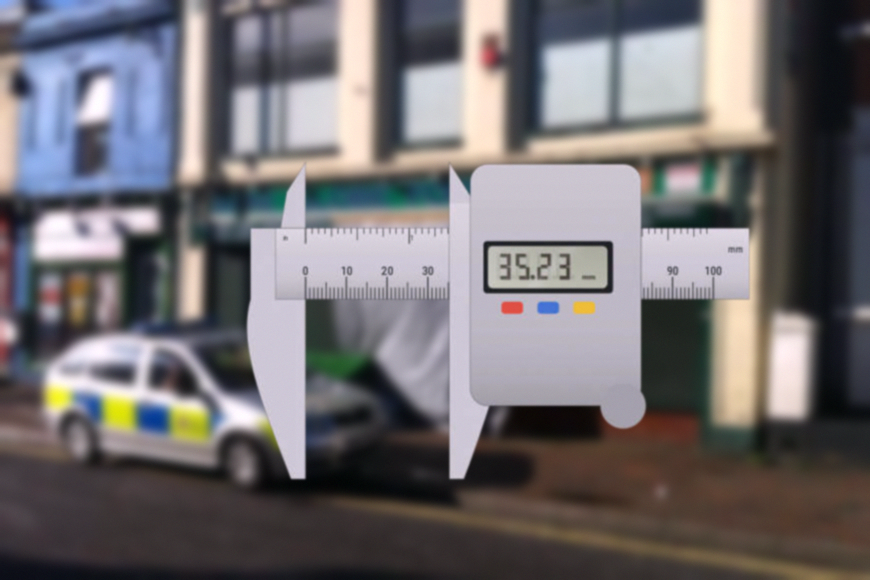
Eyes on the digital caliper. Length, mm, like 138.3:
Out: 35.23
